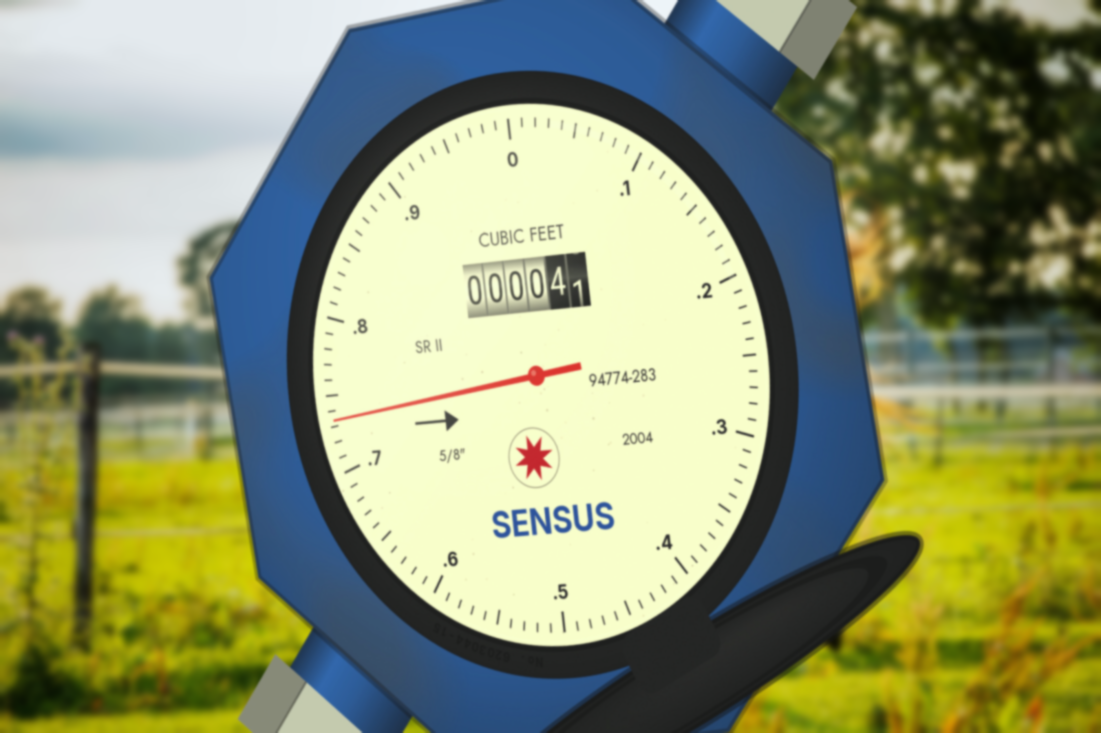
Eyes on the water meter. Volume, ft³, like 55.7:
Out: 40.73
